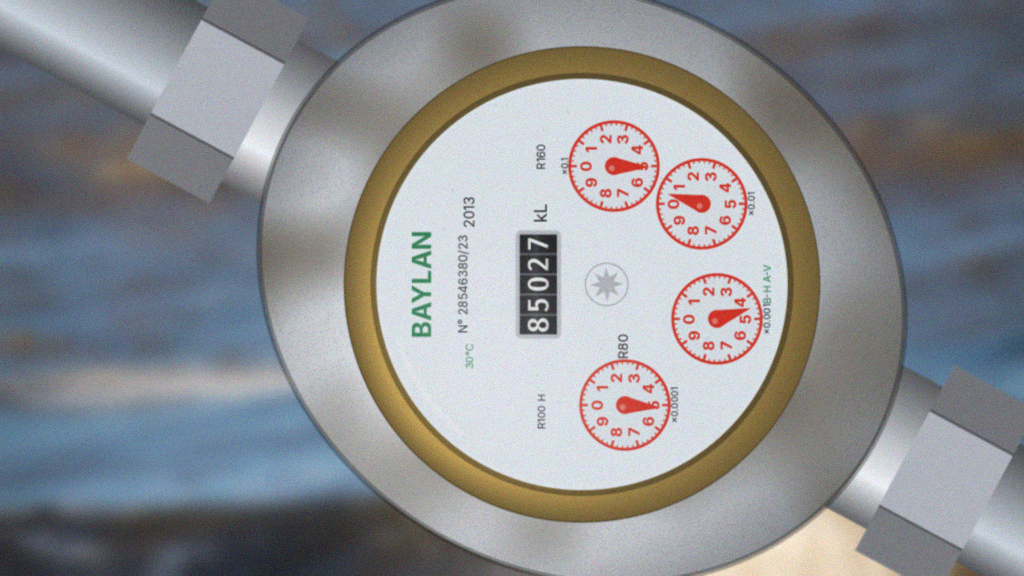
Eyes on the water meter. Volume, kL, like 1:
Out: 85027.5045
